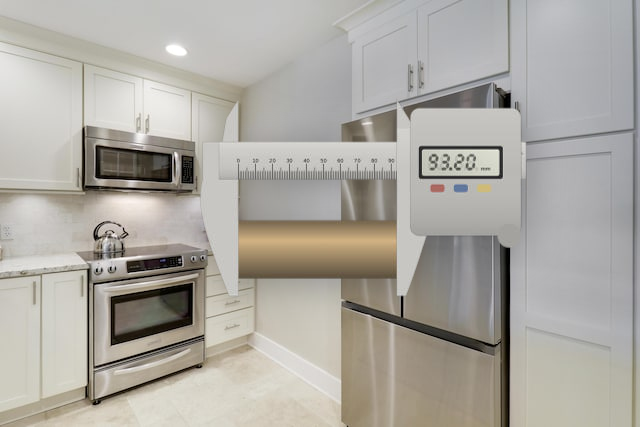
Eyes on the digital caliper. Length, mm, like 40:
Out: 93.20
